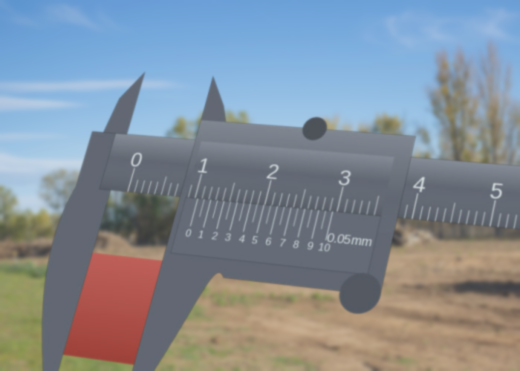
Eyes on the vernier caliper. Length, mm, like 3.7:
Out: 10.4
